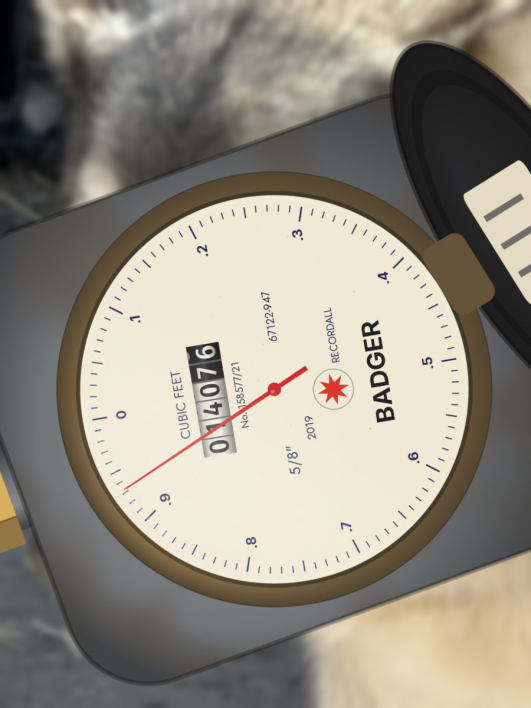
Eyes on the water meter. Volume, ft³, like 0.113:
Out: 14075.93
